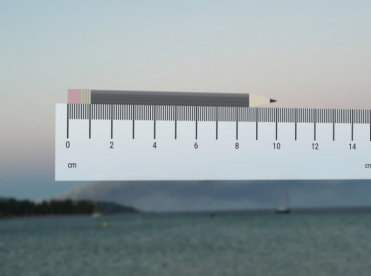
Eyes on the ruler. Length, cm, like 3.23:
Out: 10
